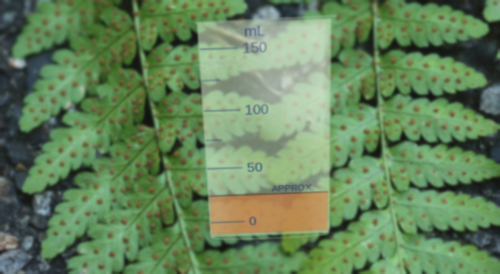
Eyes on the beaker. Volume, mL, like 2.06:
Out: 25
